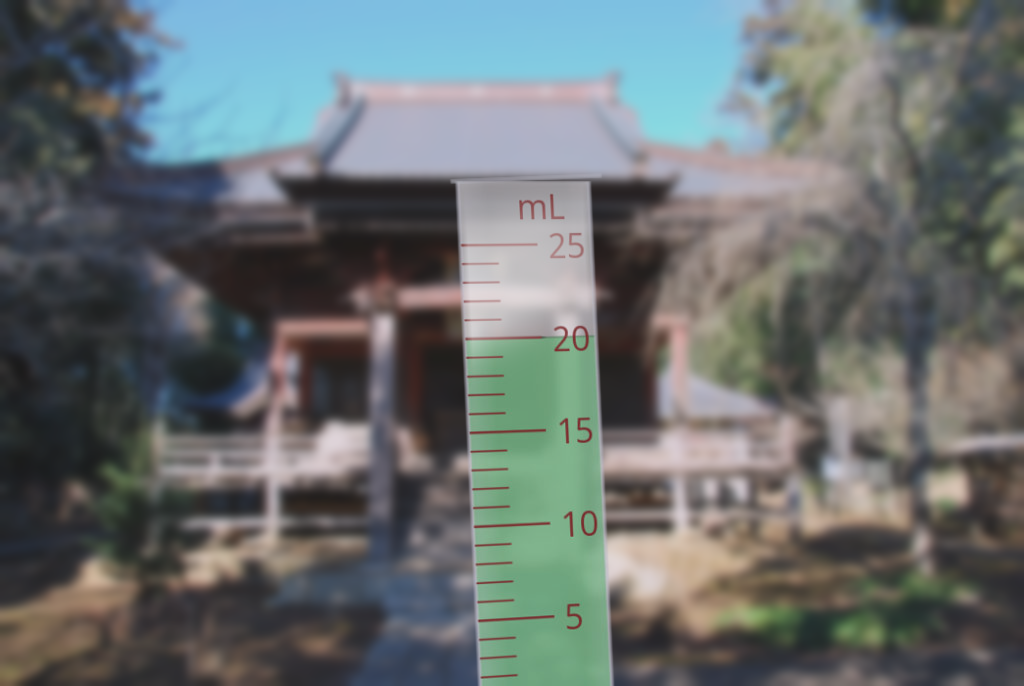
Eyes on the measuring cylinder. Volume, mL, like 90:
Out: 20
